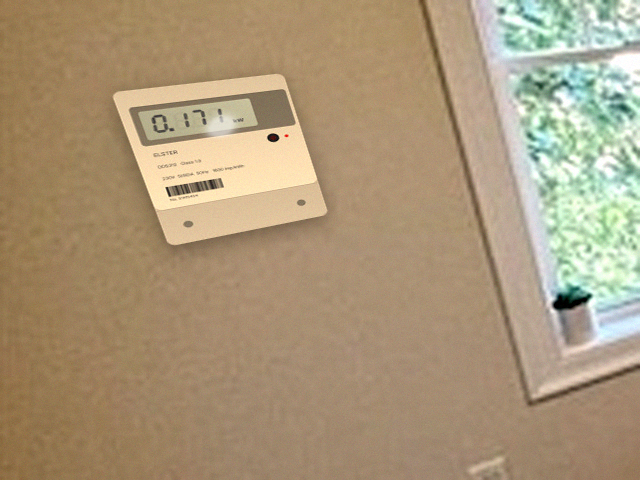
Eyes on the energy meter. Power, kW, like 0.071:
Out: 0.171
